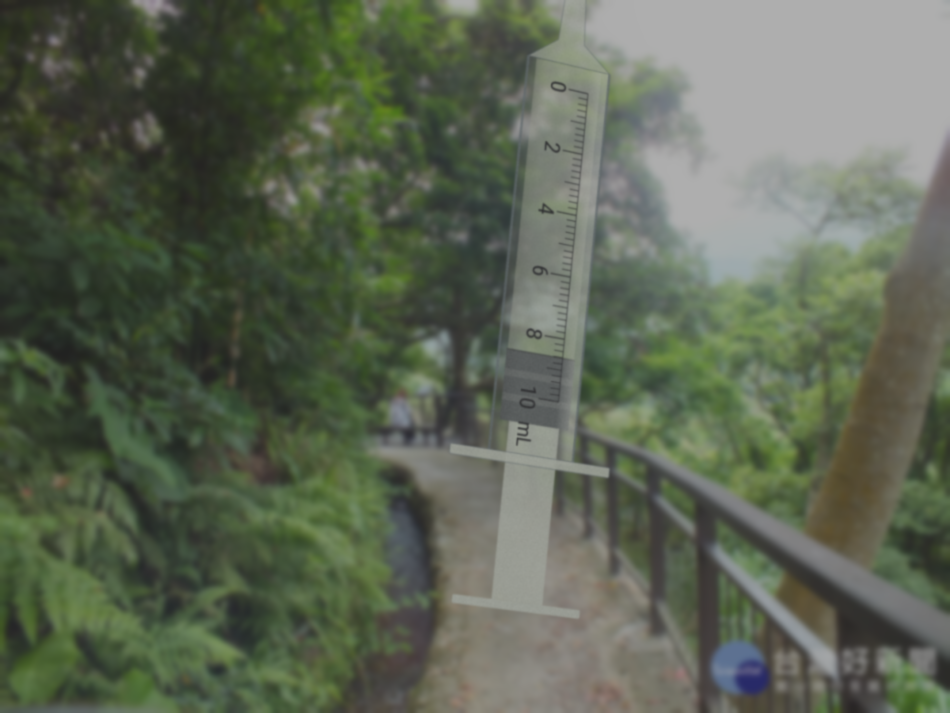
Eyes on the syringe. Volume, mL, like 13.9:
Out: 8.6
